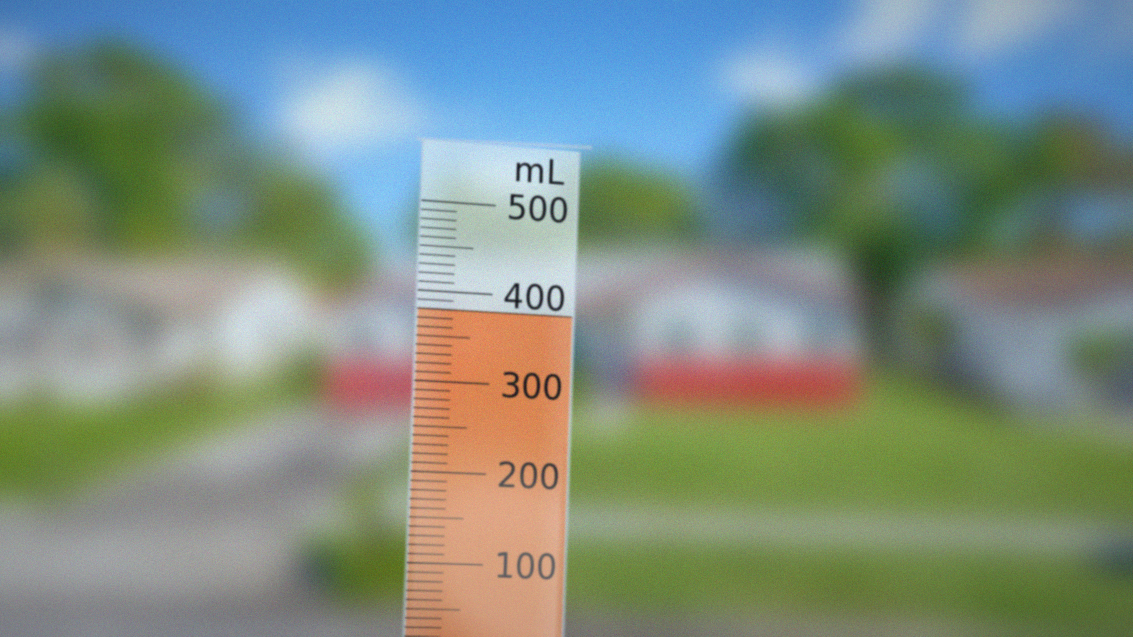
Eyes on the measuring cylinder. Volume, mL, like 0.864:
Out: 380
